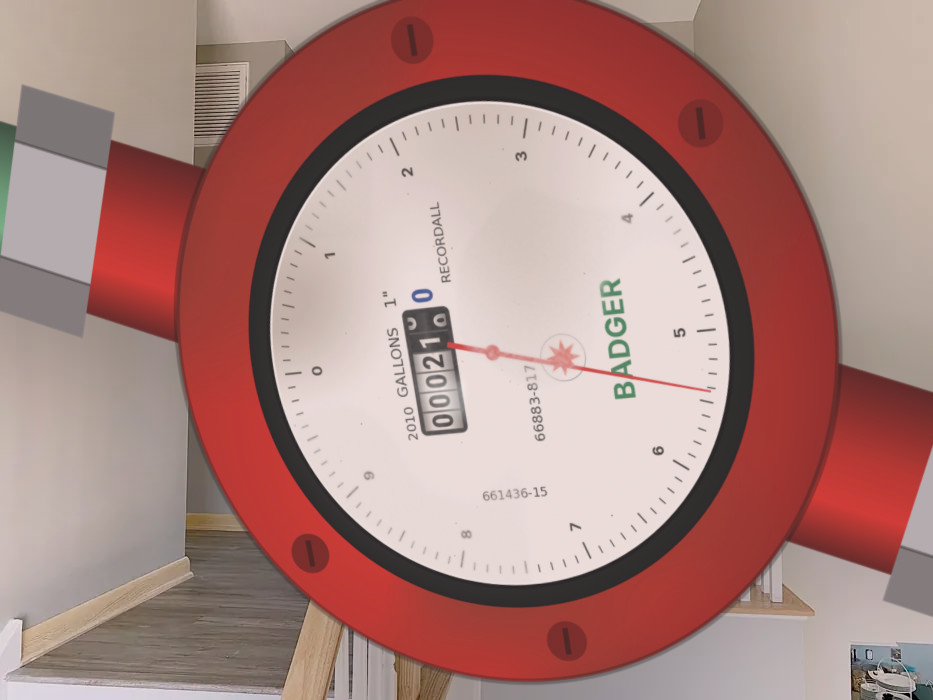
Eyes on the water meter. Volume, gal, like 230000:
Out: 2185.4
